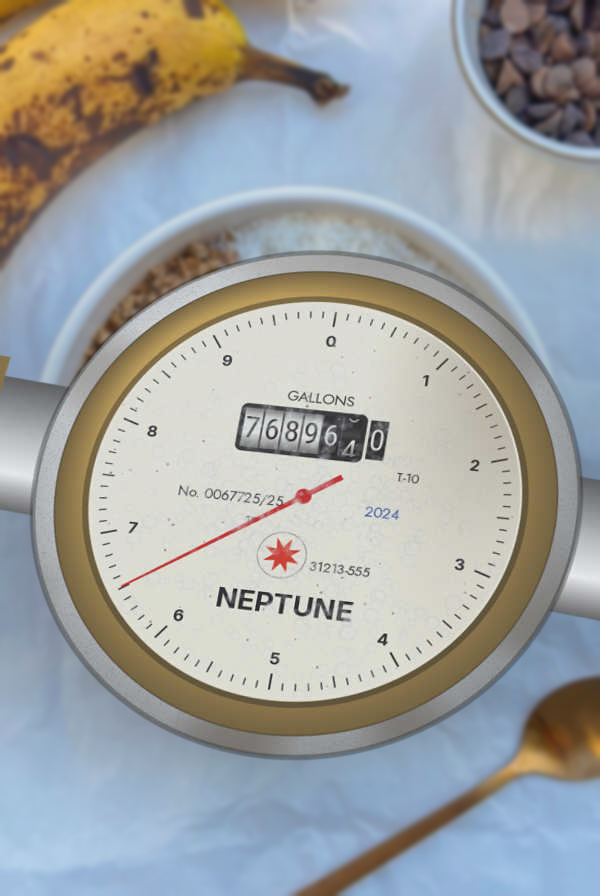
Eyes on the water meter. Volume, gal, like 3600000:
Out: 7689636.5
